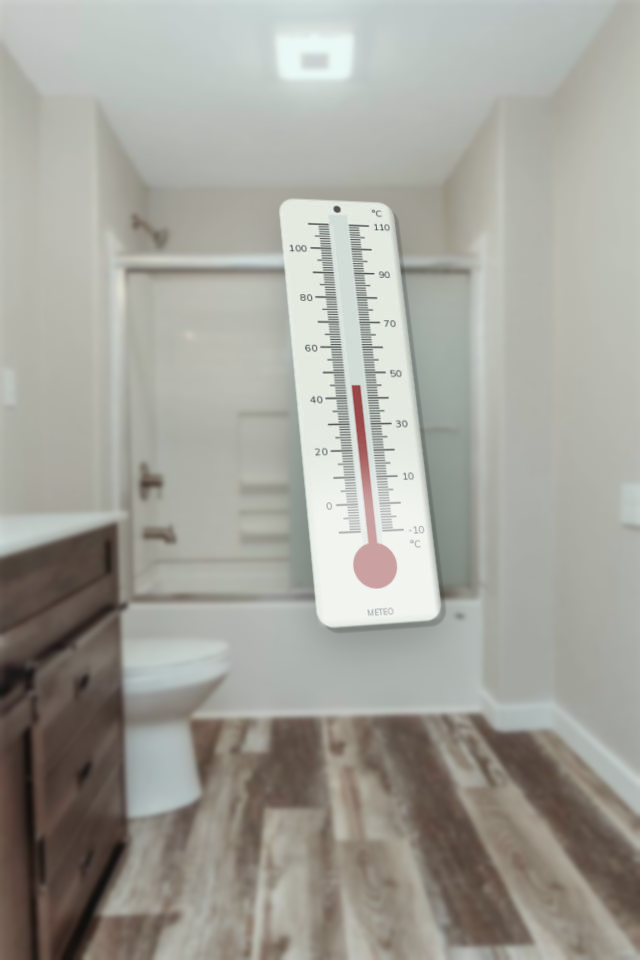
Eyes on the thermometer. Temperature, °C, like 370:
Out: 45
